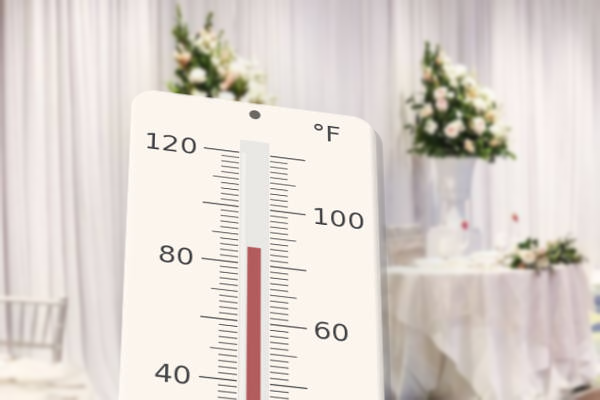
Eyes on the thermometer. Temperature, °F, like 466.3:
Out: 86
